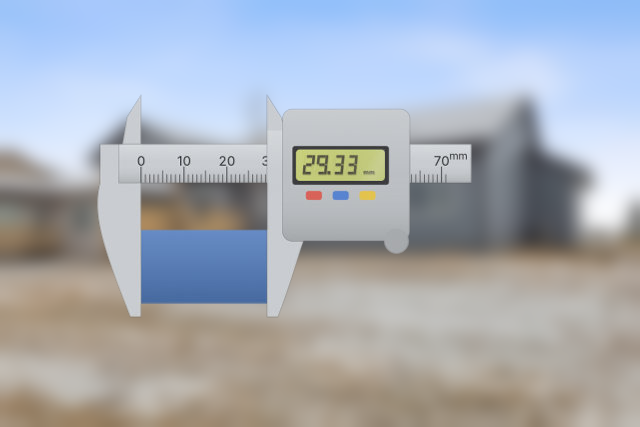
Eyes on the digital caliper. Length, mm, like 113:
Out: 29.33
